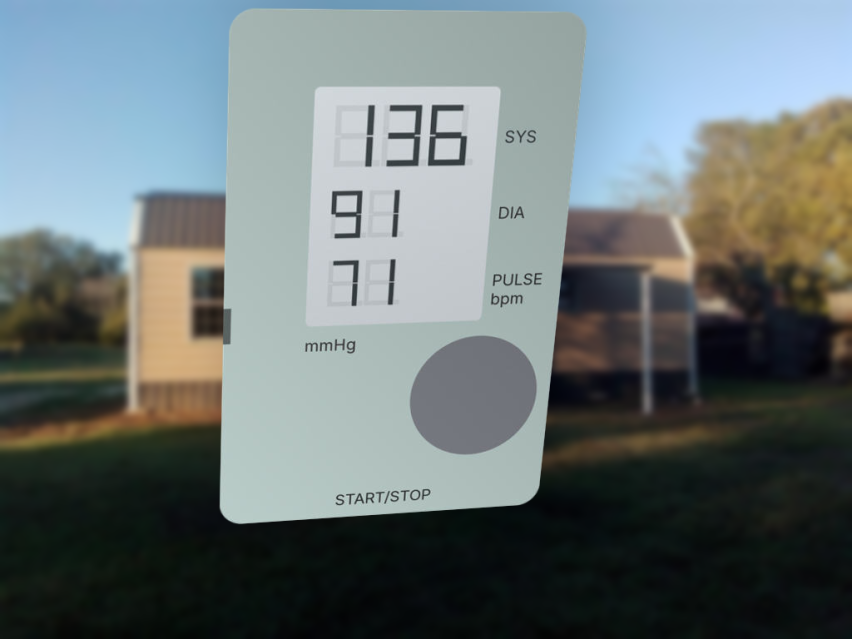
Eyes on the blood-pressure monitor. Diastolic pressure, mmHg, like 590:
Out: 91
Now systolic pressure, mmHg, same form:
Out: 136
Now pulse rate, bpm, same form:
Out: 71
